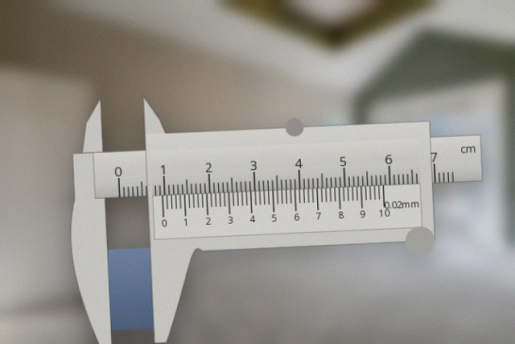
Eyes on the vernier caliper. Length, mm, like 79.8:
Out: 9.5
